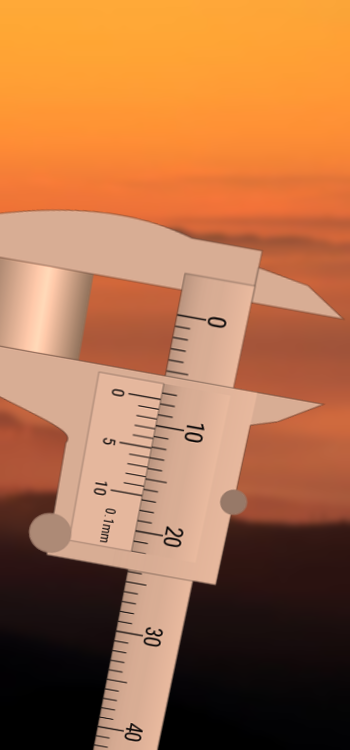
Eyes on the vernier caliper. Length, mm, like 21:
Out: 7.6
